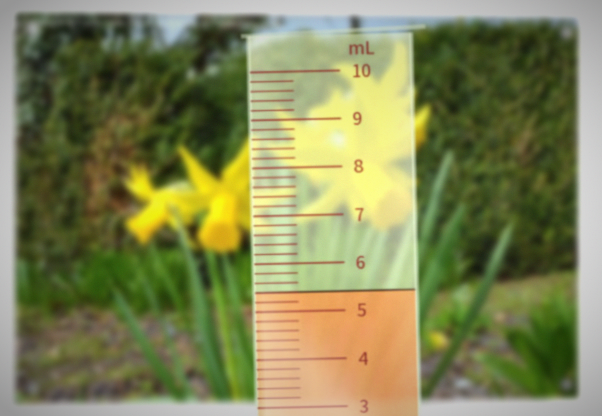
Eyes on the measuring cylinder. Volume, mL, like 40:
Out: 5.4
